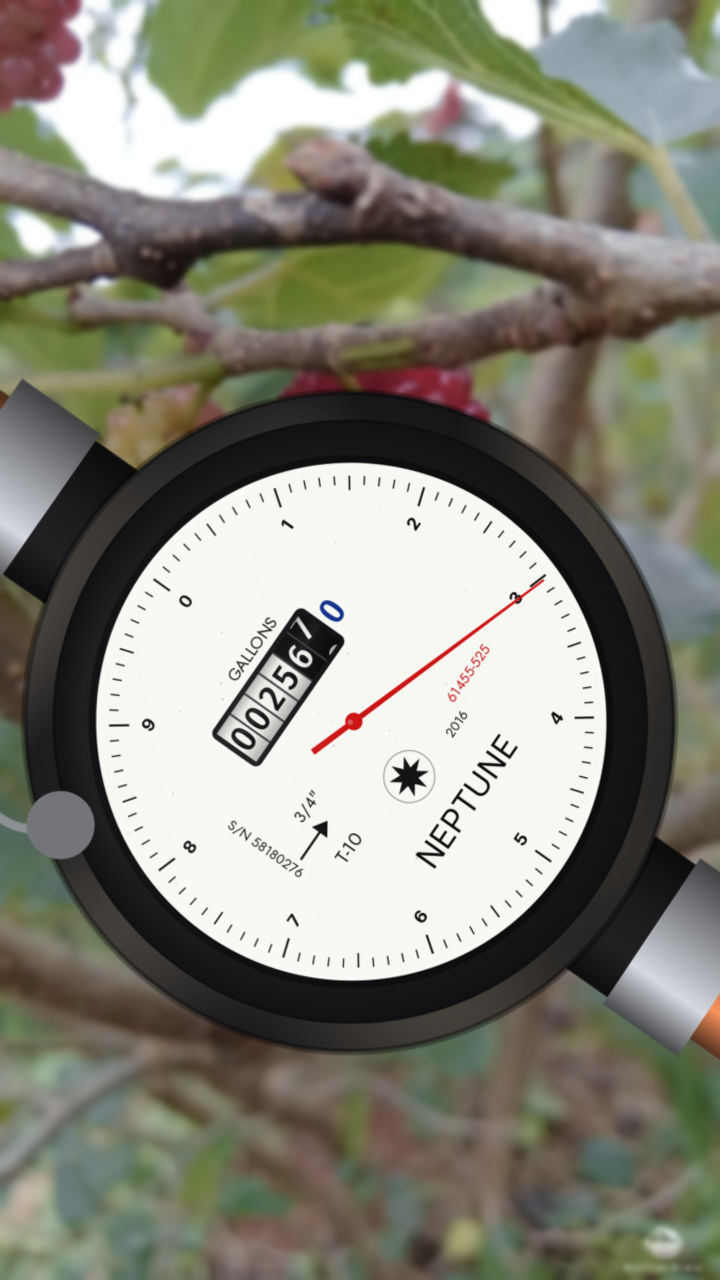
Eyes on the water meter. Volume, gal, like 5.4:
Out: 25673.0
